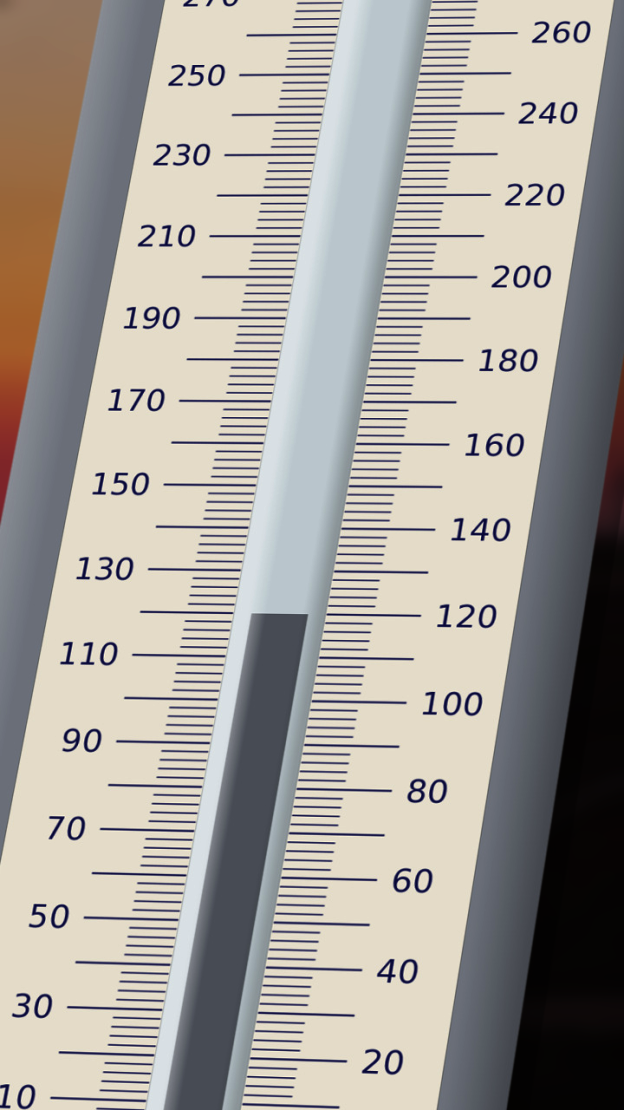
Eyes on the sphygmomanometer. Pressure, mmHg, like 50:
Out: 120
